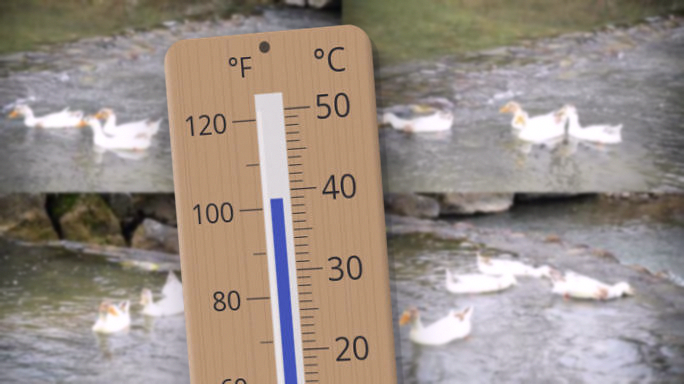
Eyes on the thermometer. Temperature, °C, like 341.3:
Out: 39
